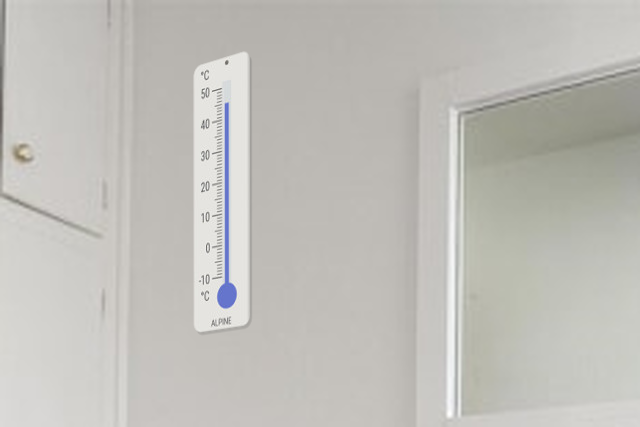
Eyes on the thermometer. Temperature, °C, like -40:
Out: 45
